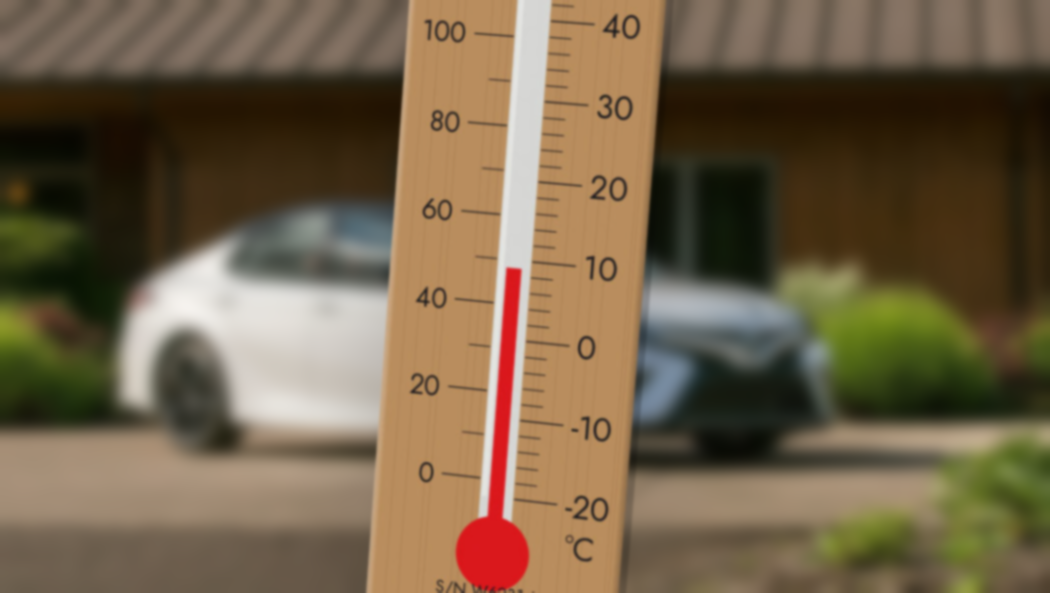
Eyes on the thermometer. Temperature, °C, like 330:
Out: 9
